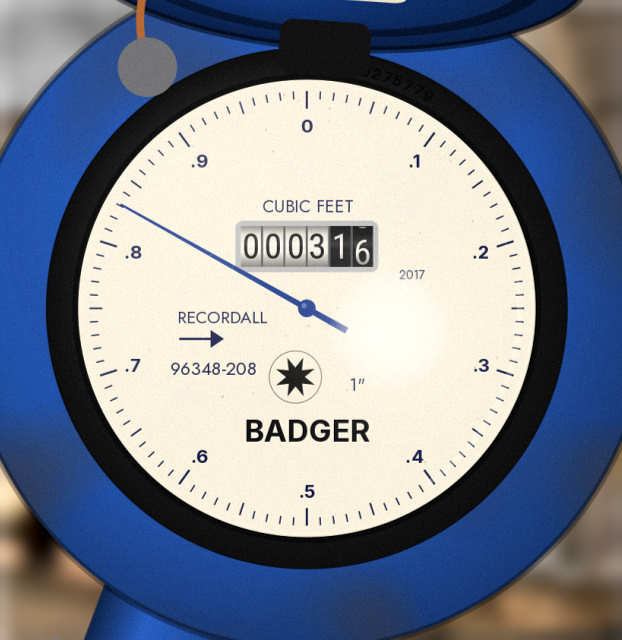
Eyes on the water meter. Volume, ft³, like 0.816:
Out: 315.83
